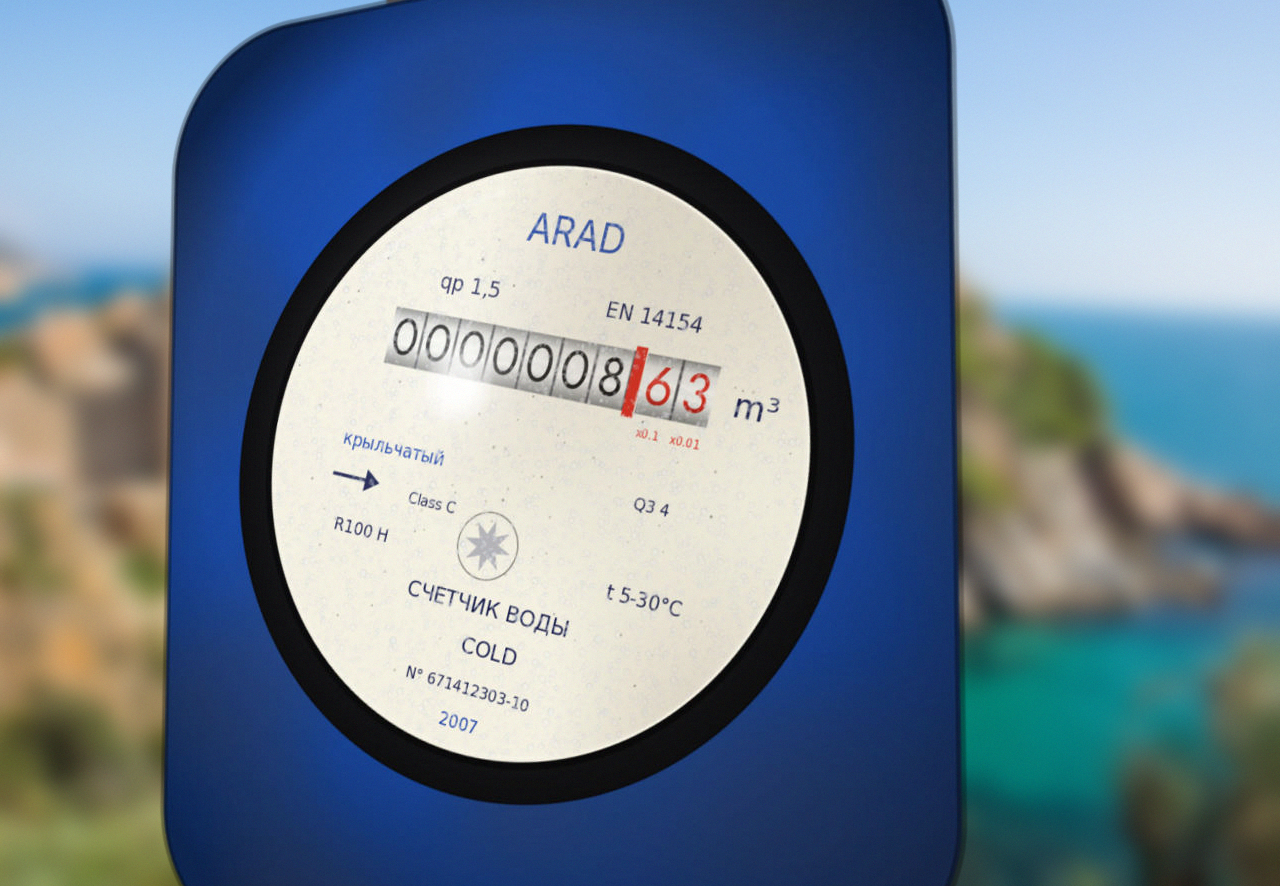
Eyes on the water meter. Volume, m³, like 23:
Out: 8.63
